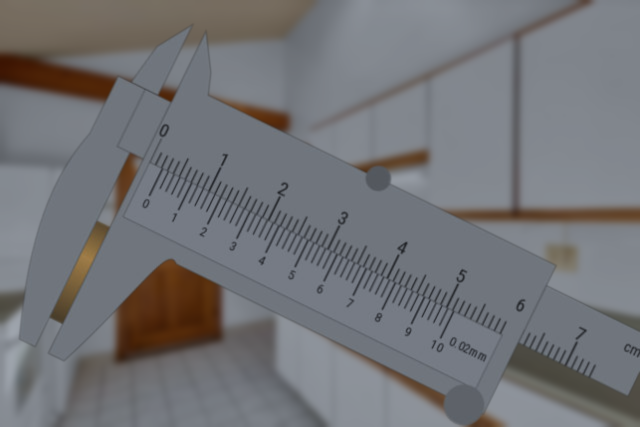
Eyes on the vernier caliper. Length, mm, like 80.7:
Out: 2.2
